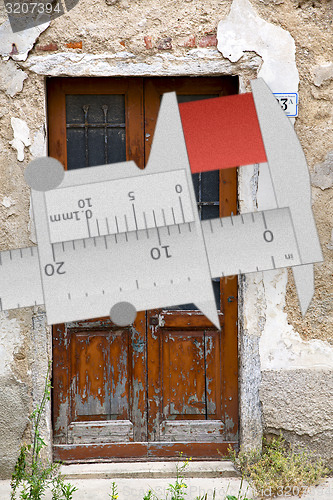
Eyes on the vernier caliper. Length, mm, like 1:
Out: 7.4
